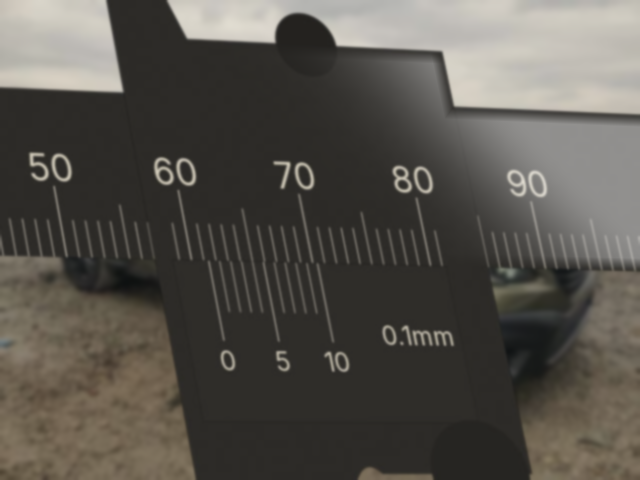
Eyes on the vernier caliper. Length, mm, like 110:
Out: 61.4
